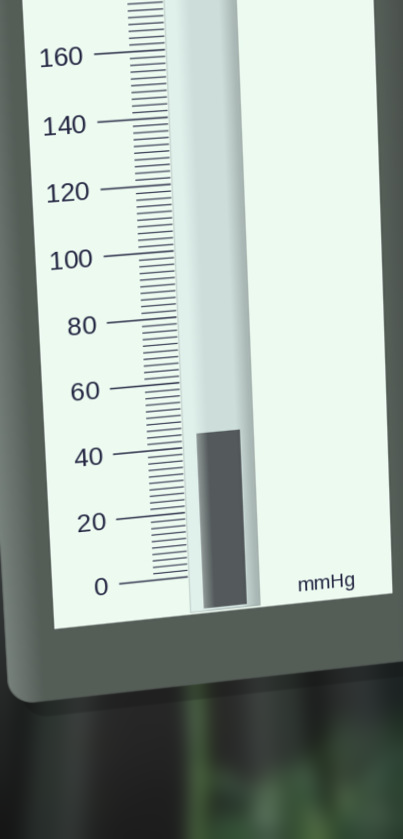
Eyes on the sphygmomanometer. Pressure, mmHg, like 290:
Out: 44
